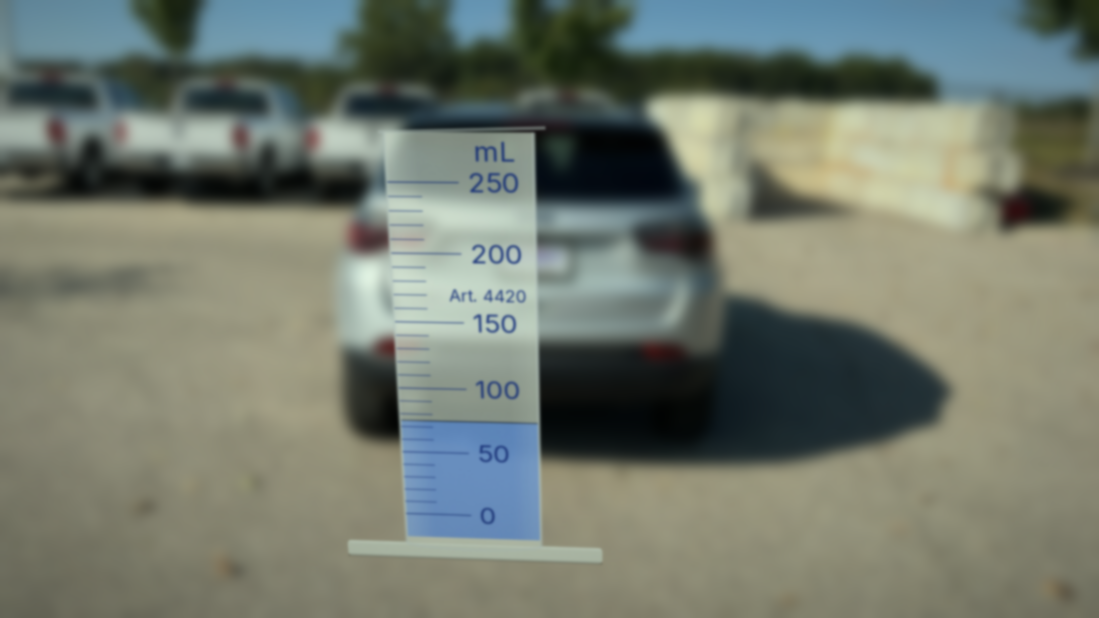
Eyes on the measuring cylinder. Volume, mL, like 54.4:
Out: 75
